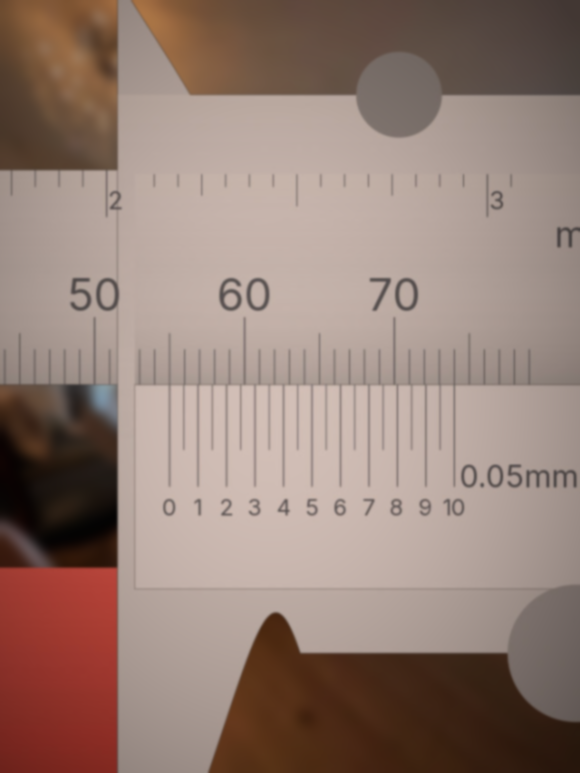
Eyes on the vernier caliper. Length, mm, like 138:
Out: 55.0
